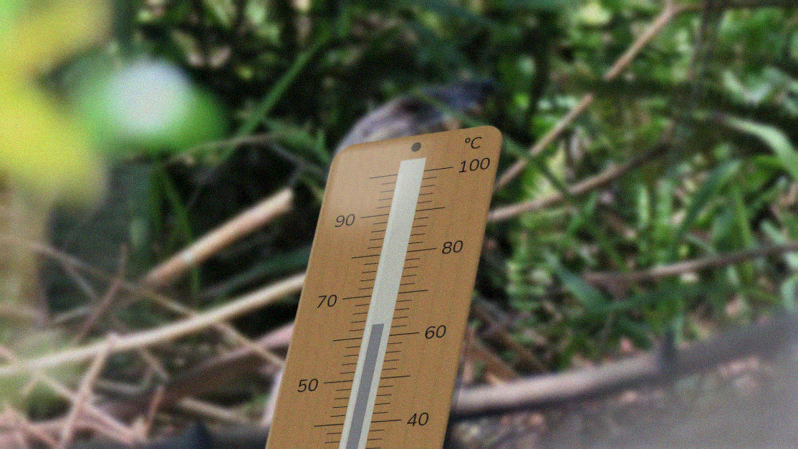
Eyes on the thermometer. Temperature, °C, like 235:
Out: 63
